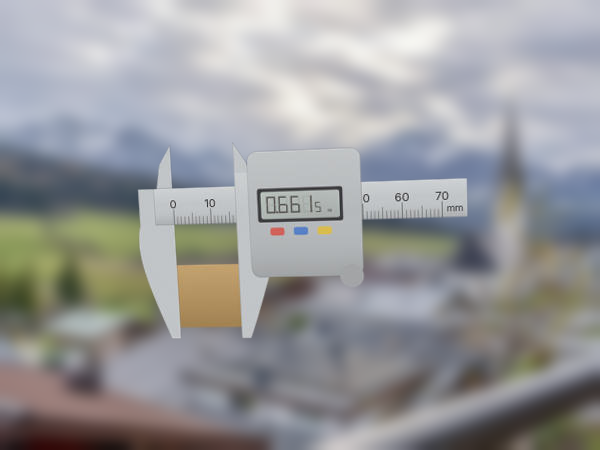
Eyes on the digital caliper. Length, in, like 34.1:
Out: 0.6615
